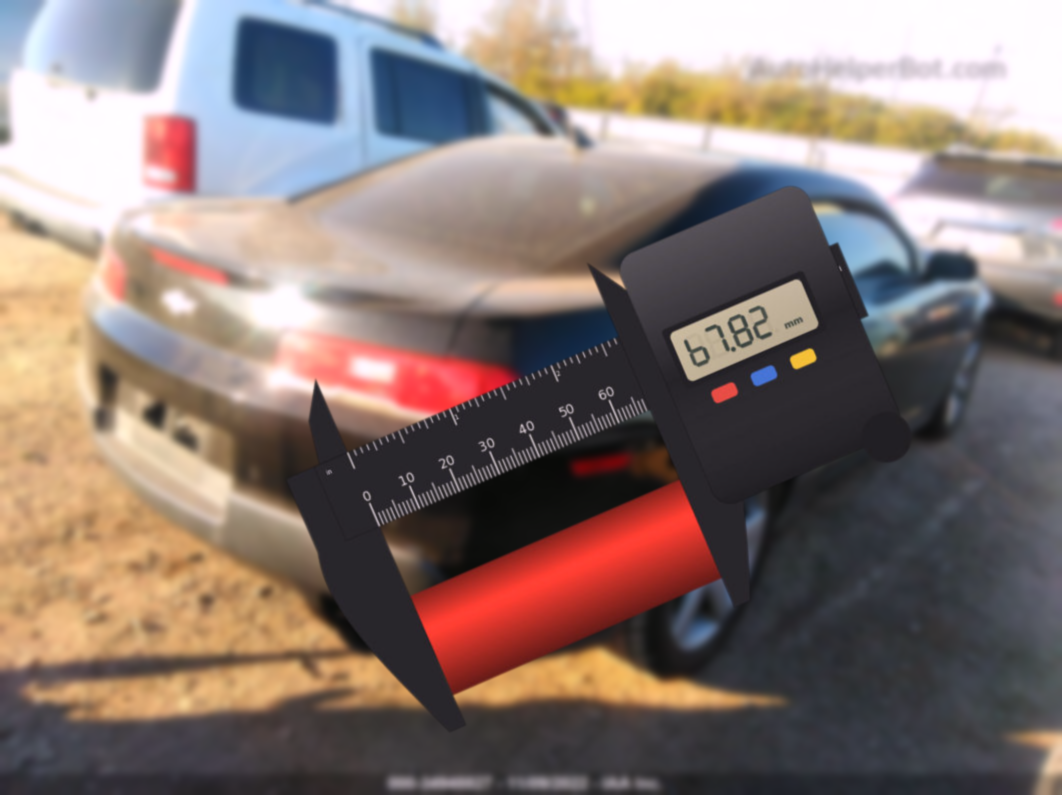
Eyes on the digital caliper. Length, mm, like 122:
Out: 67.82
